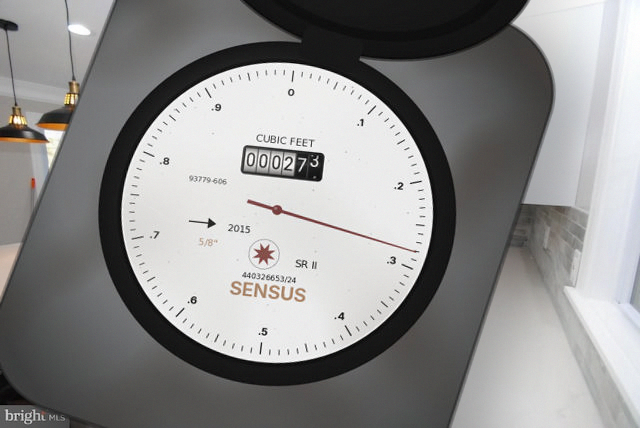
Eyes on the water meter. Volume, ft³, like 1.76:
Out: 273.28
